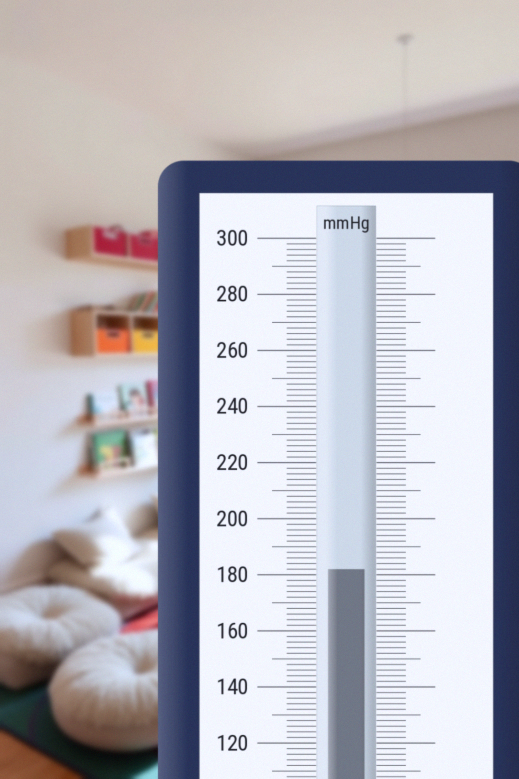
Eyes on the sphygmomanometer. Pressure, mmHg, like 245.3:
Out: 182
